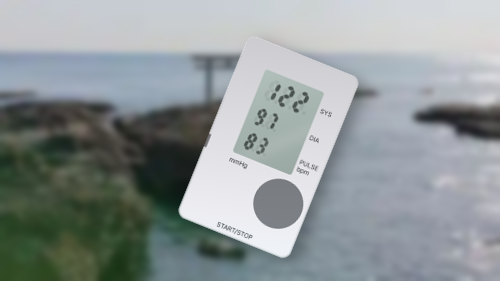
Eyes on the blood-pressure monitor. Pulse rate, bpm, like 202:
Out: 83
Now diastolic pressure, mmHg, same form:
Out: 97
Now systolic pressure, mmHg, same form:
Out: 122
